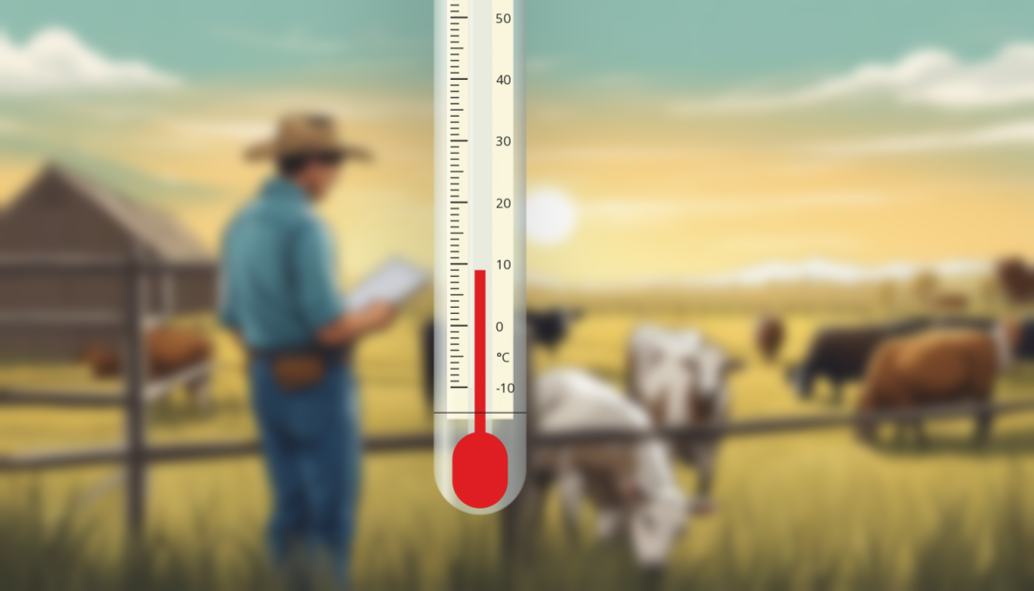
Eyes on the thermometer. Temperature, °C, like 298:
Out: 9
